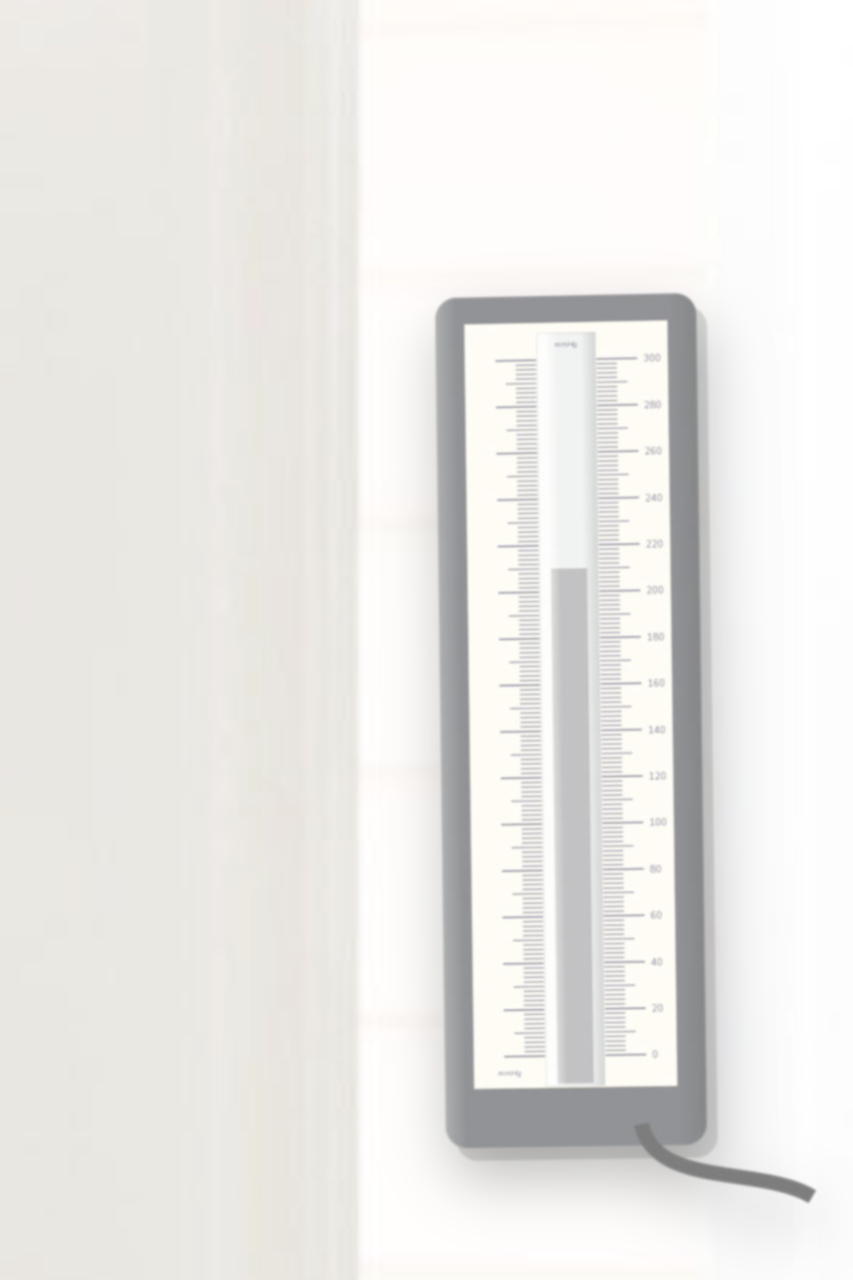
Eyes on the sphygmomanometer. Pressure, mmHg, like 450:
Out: 210
